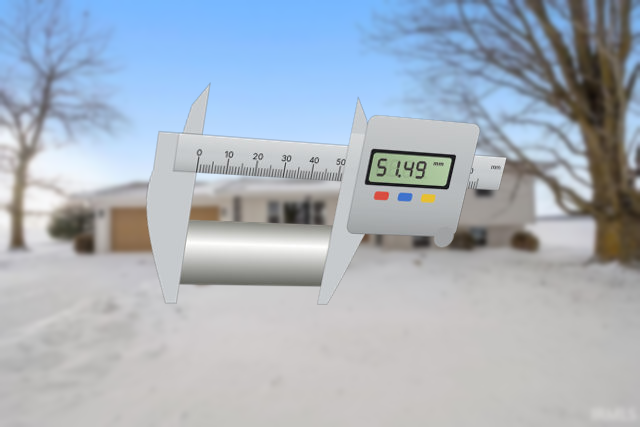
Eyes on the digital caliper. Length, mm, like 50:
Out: 51.49
